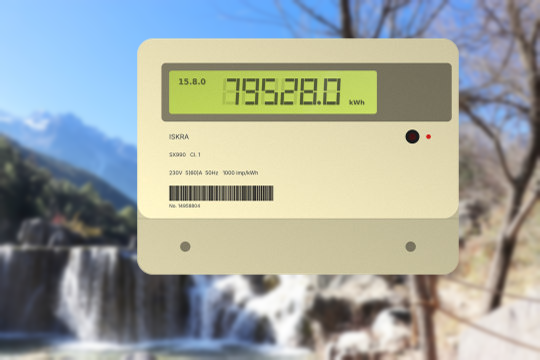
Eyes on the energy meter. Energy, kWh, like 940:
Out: 79528.0
